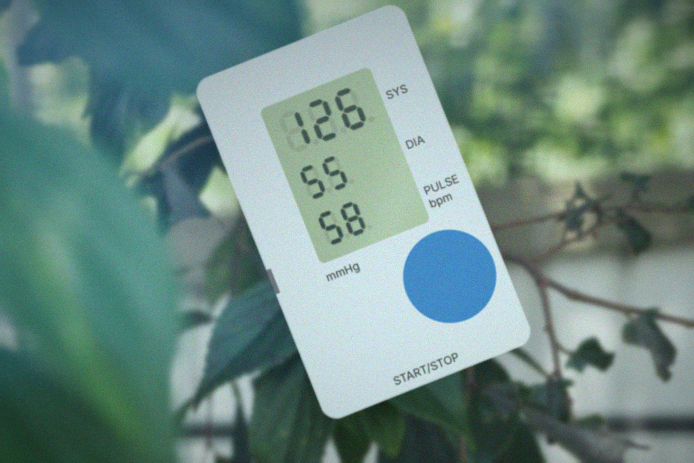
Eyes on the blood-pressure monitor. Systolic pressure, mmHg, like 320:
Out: 126
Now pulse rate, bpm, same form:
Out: 58
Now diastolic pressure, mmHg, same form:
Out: 55
